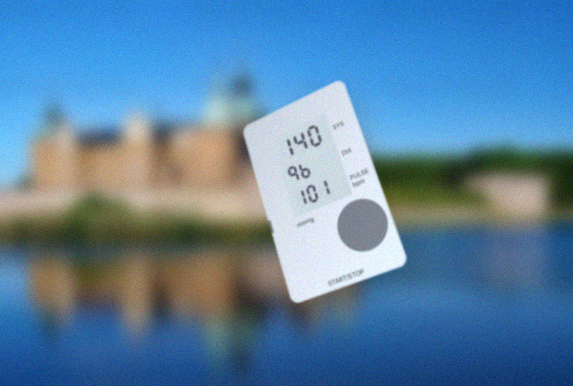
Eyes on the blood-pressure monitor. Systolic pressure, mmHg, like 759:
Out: 140
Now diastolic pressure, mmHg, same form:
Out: 96
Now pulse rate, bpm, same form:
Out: 101
